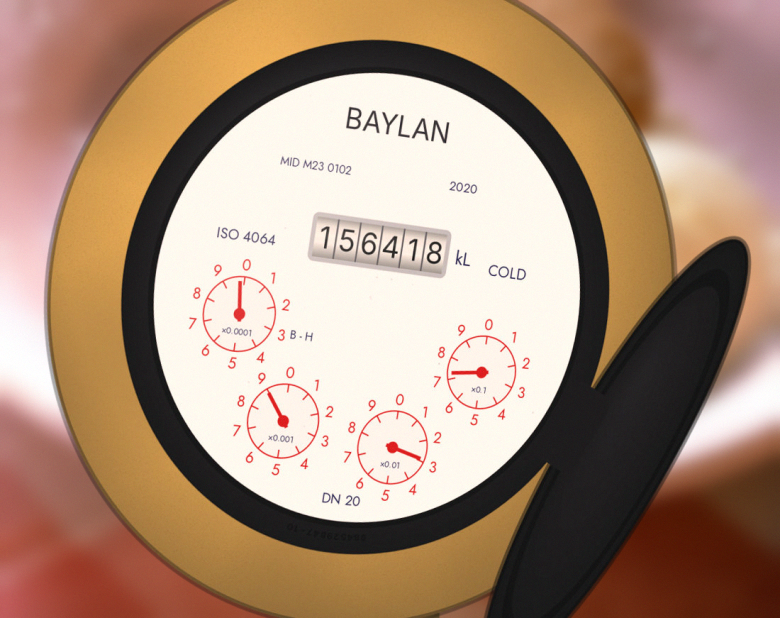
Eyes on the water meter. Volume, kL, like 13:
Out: 156418.7289
